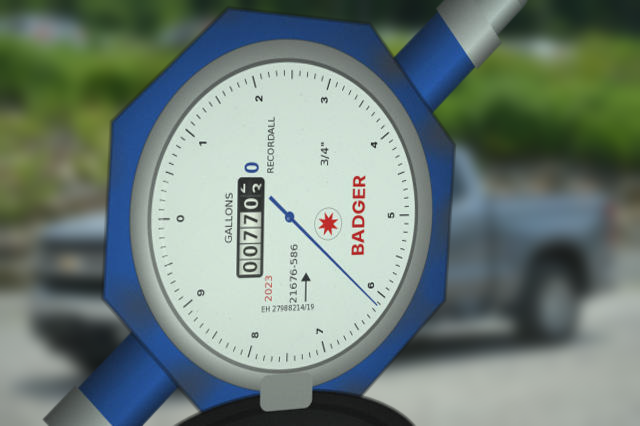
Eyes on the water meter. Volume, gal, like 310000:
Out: 77026.1
